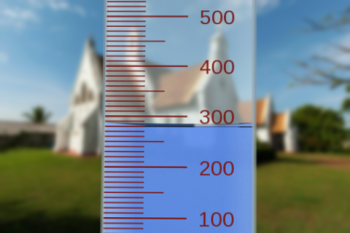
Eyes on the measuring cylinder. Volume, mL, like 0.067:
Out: 280
